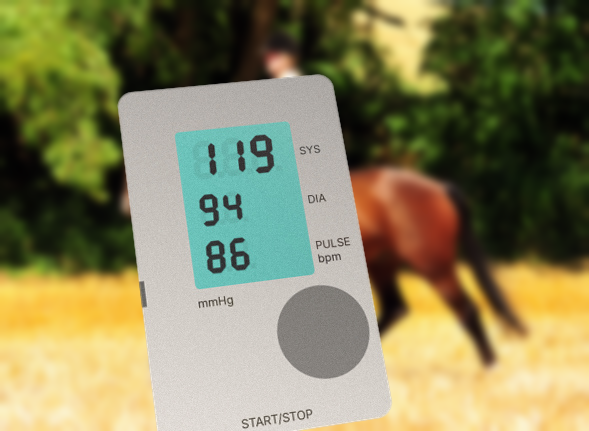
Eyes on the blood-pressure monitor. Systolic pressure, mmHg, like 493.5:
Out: 119
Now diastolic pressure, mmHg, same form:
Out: 94
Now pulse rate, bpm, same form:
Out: 86
